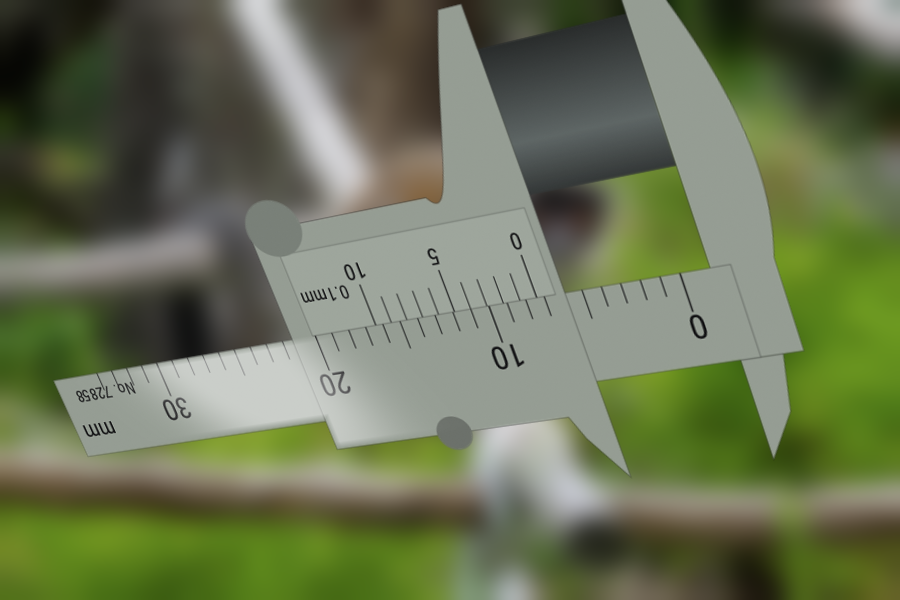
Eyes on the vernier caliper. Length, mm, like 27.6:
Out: 7.4
